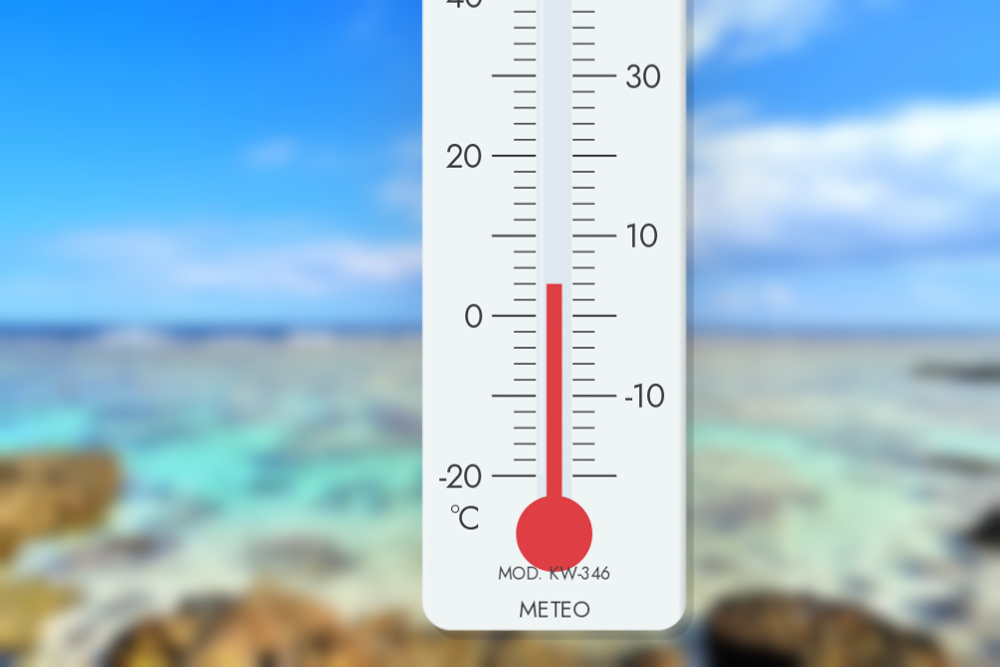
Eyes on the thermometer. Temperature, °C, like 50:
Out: 4
